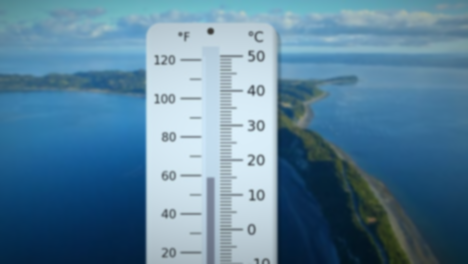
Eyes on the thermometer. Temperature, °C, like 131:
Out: 15
